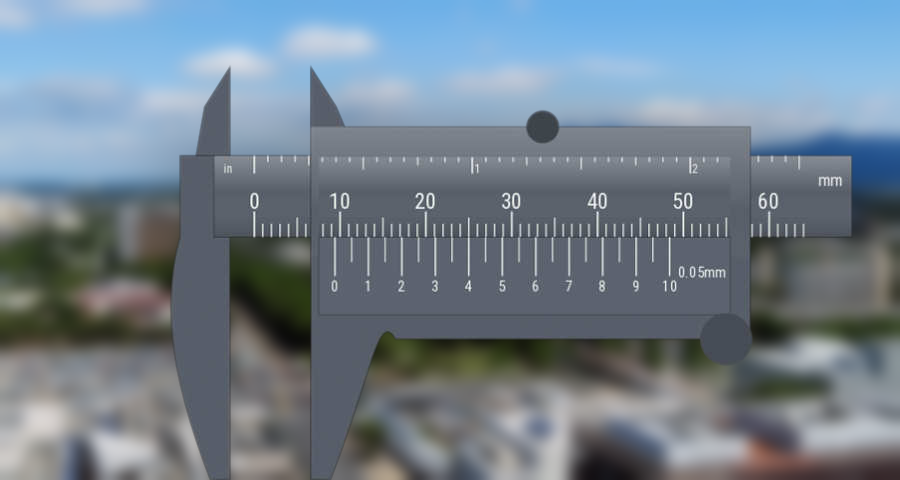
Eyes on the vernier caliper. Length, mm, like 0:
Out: 9.4
